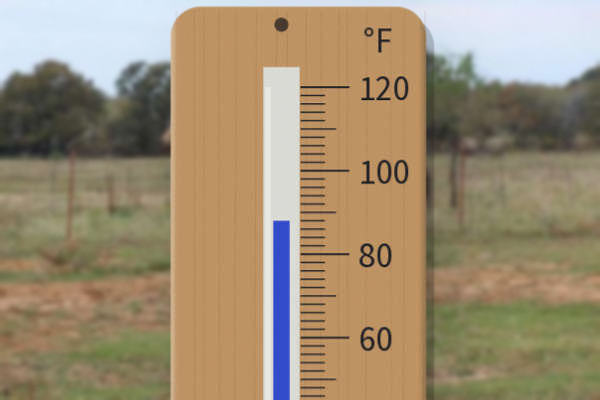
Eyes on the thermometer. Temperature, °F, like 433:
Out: 88
